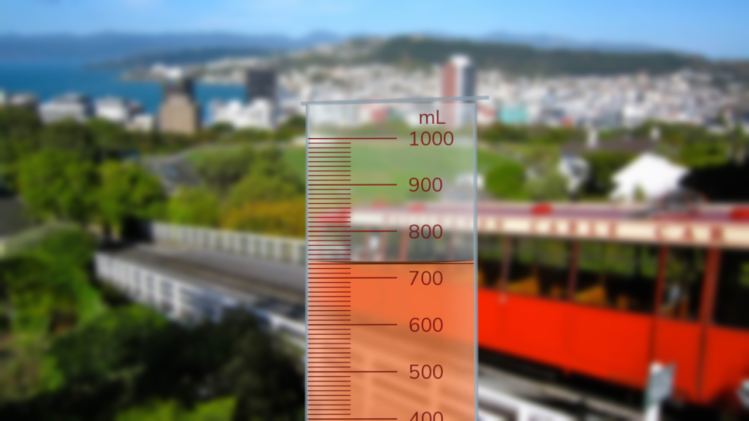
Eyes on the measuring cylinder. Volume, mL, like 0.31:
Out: 730
